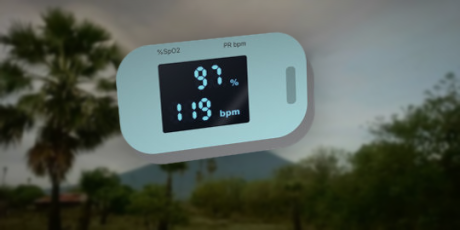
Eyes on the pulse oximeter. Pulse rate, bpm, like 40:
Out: 119
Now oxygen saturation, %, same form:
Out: 97
